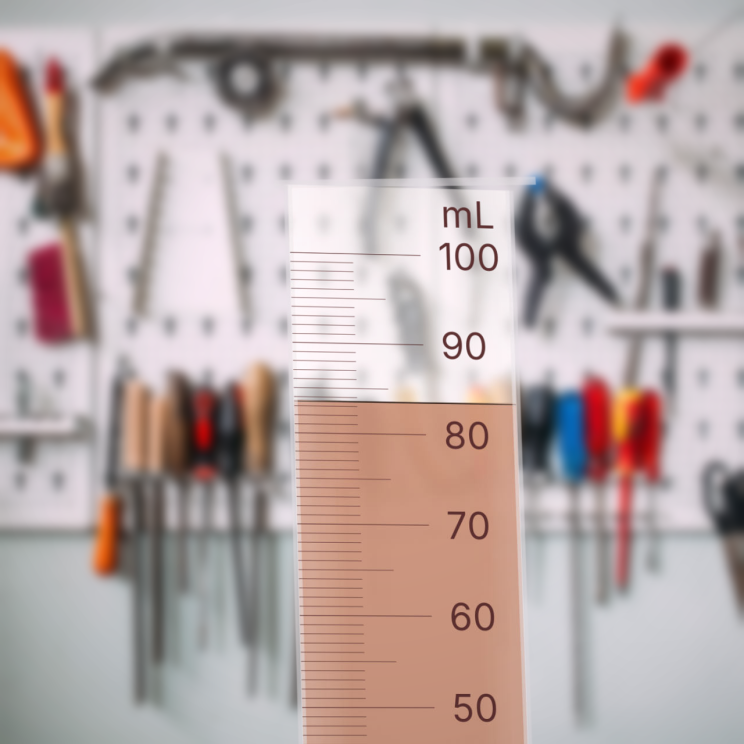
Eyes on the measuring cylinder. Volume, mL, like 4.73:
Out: 83.5
